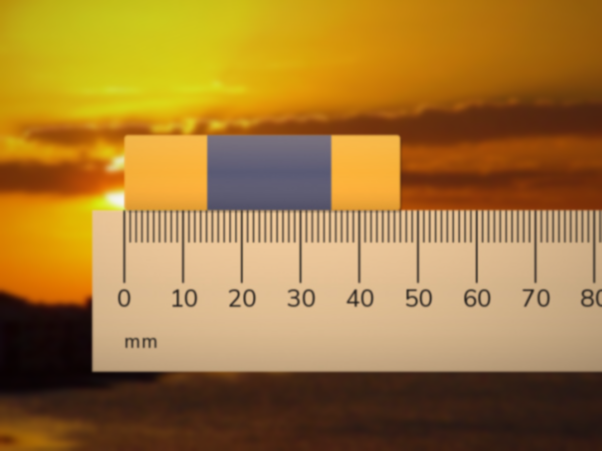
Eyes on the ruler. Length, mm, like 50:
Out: 47
